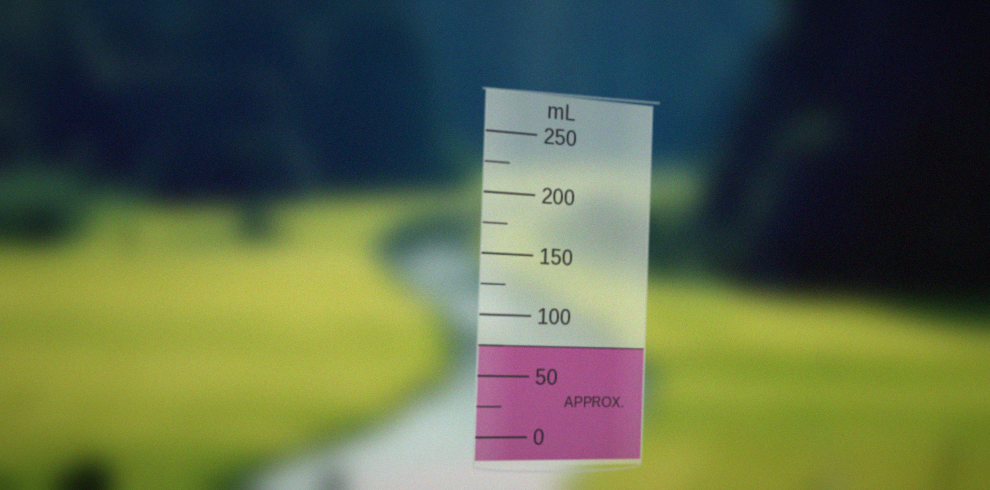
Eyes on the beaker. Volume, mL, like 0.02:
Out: 75
